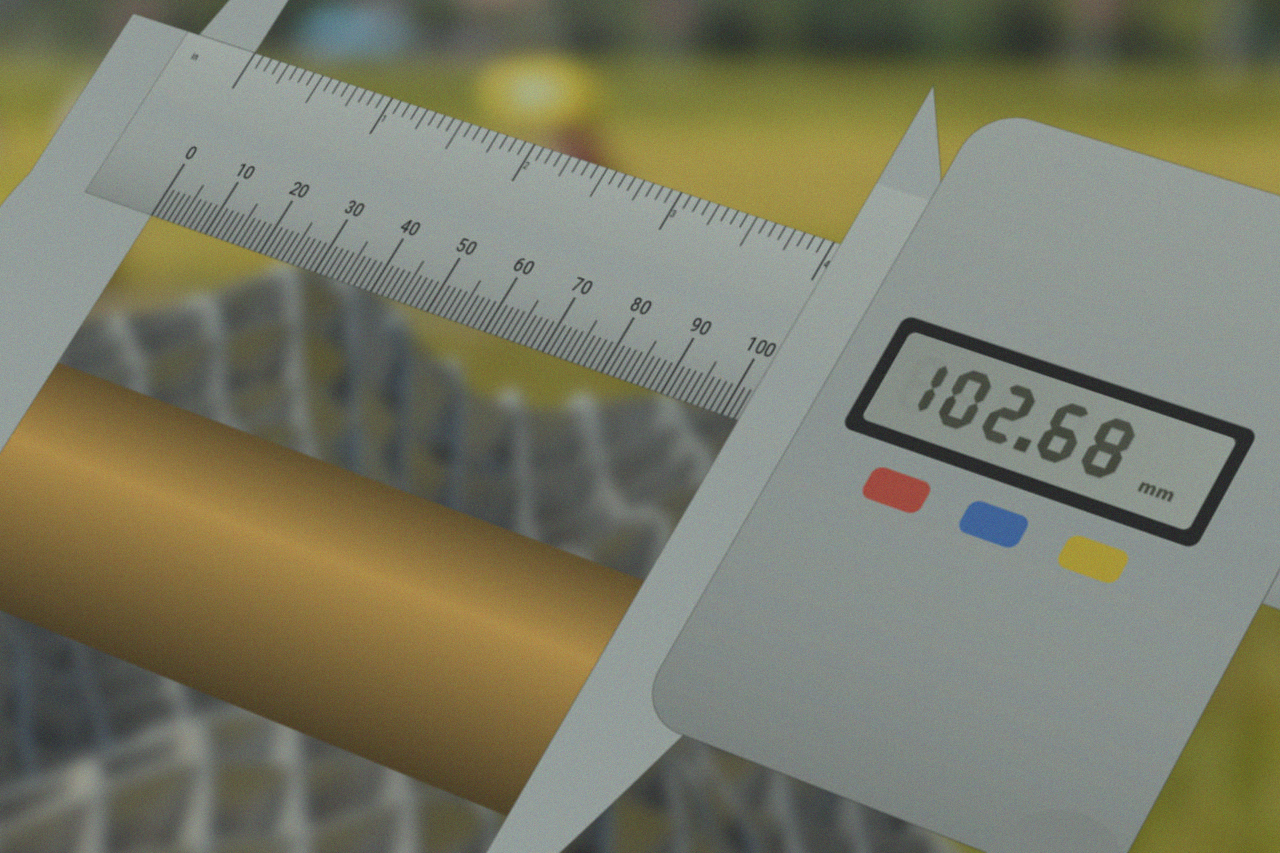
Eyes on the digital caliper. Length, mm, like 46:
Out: 102.68
